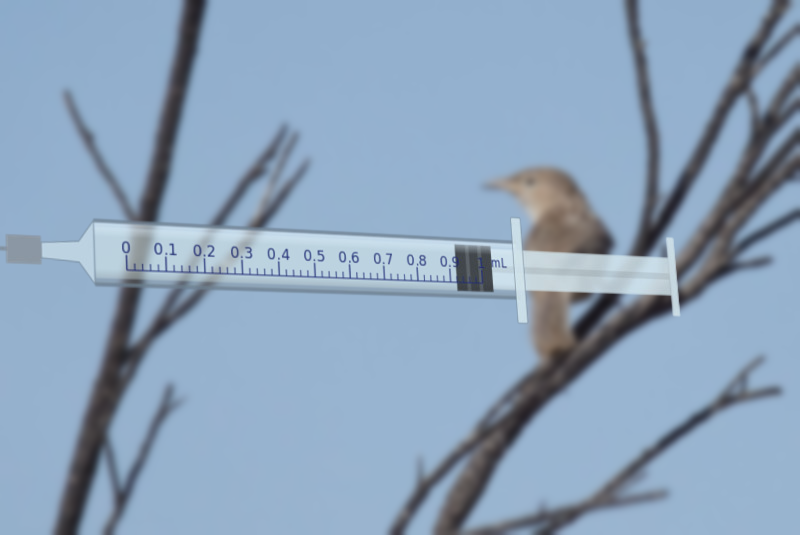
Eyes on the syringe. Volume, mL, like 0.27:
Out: 0.92
